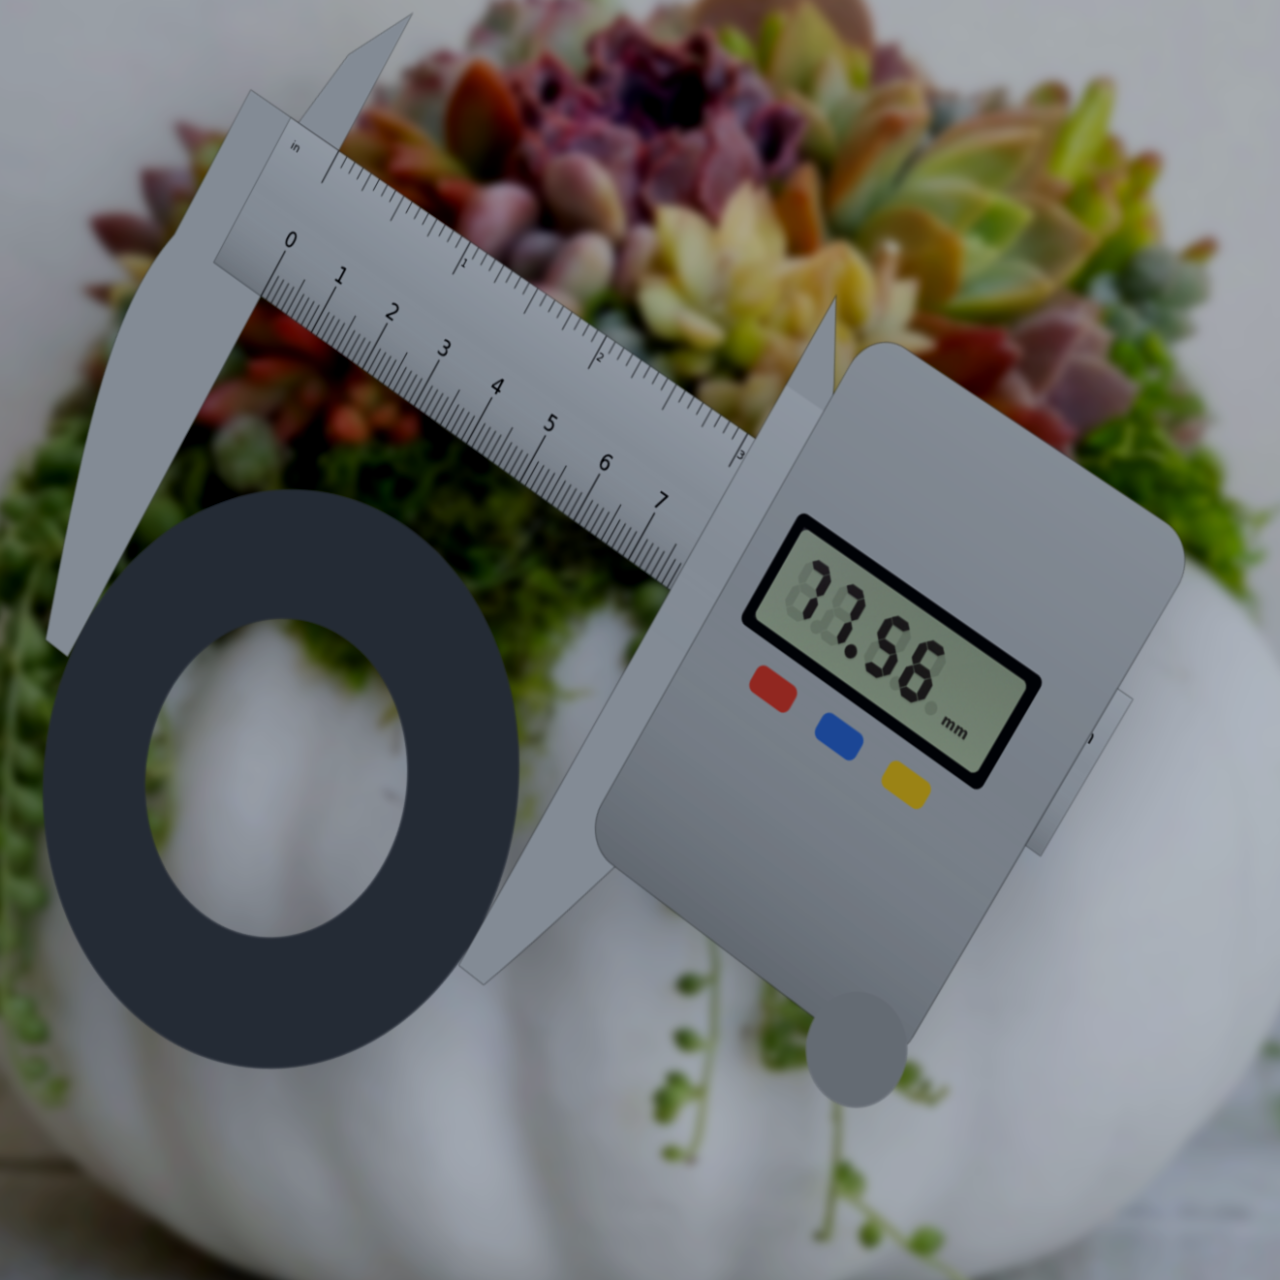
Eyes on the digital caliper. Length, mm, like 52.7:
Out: 77.56
